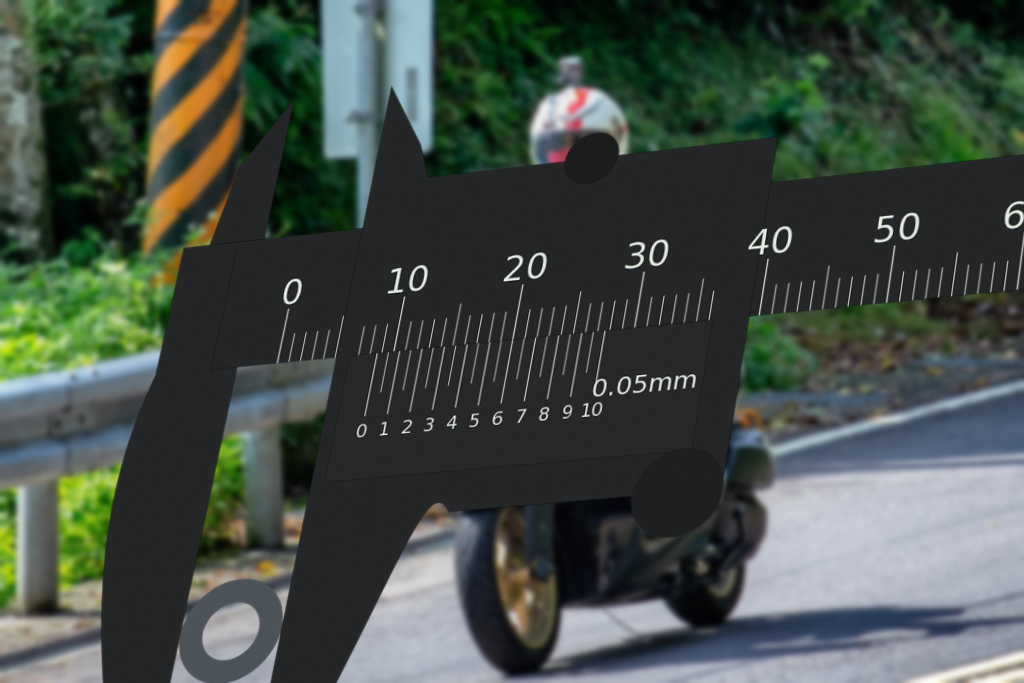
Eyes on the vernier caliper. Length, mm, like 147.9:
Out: 8.6
